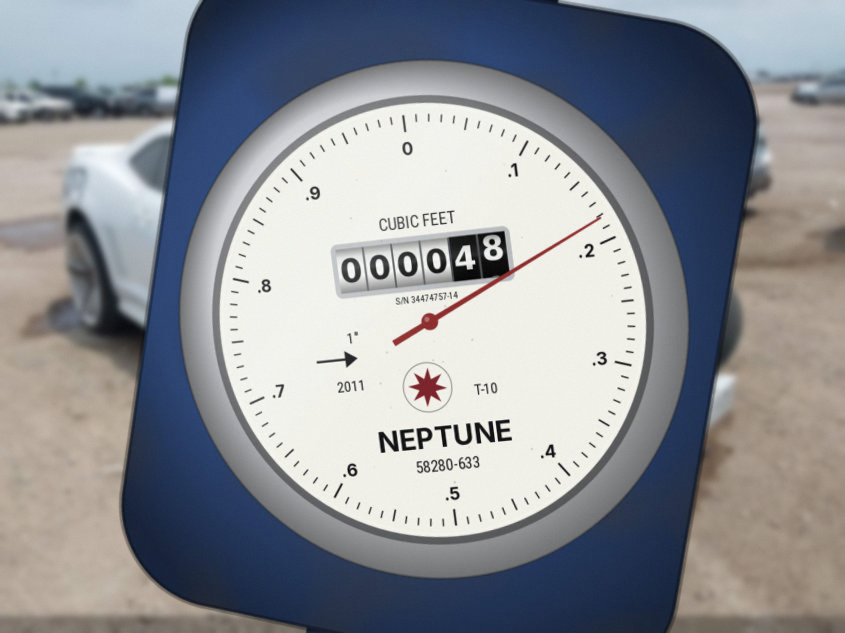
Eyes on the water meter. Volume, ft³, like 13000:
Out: 48.18
